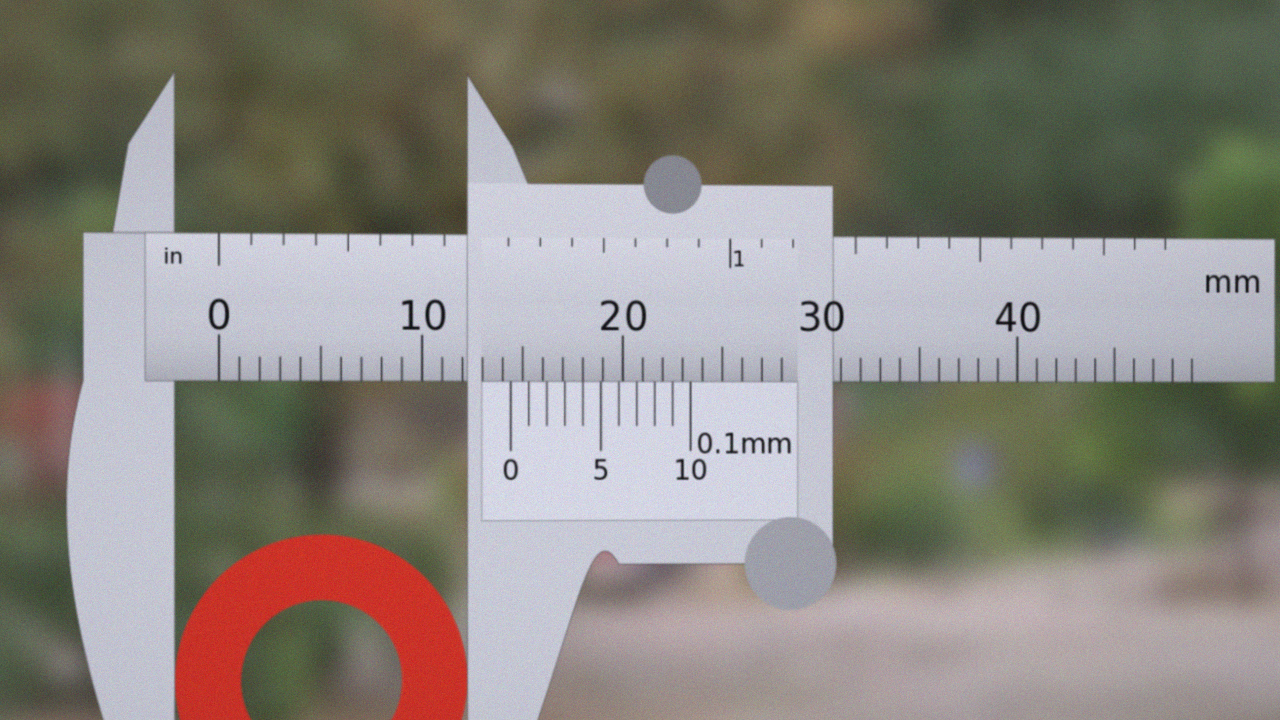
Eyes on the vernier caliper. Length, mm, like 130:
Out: 14.4
